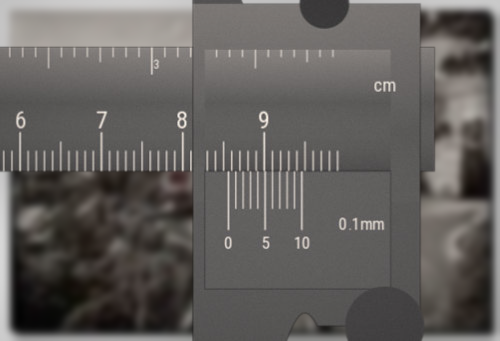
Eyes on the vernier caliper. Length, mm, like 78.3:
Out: 85.6
